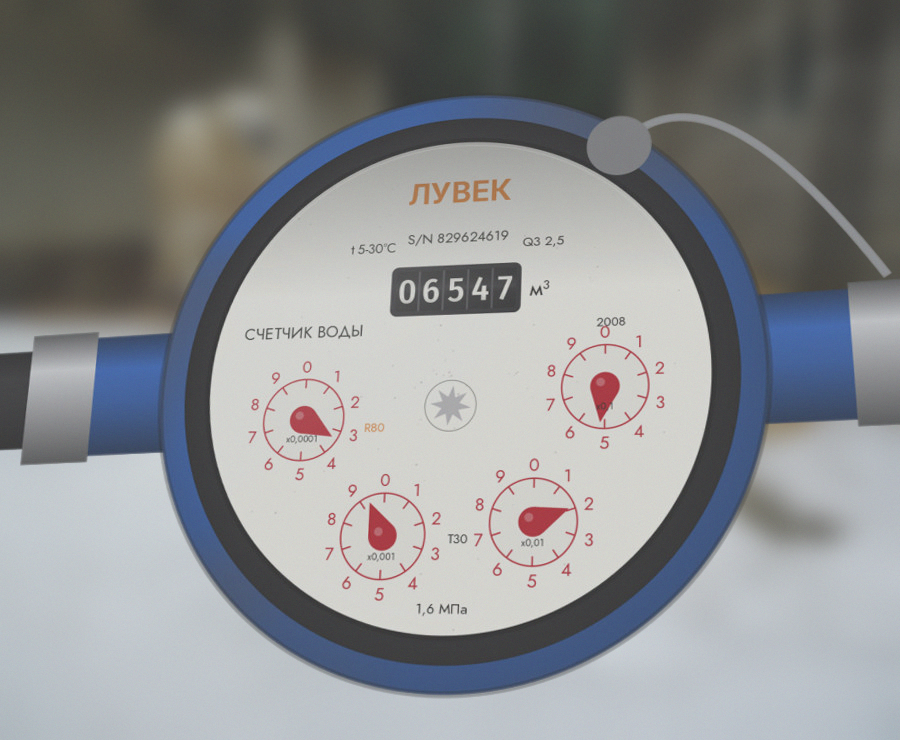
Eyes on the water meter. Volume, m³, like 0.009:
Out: 6547.5193
